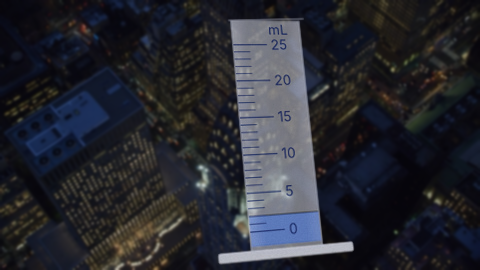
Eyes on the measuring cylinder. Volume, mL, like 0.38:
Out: 2
